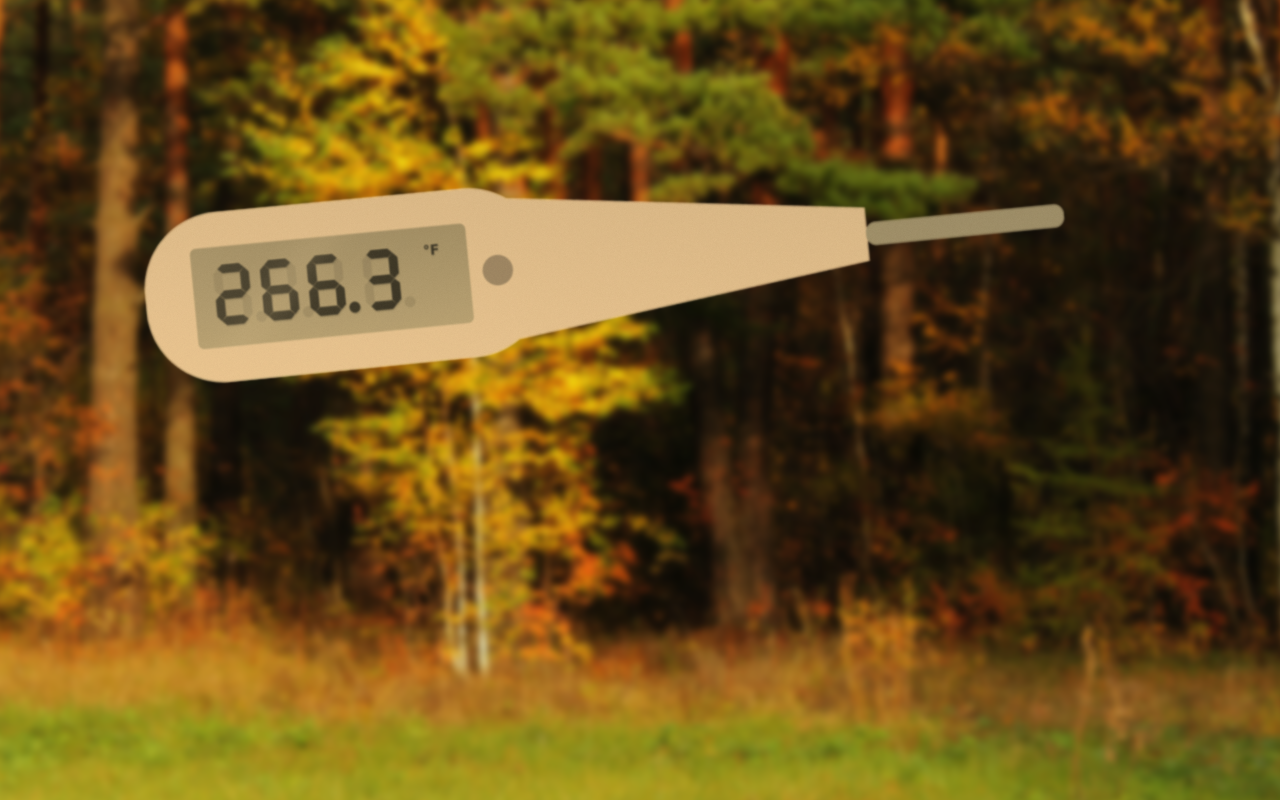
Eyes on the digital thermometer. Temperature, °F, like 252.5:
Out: 266.3
